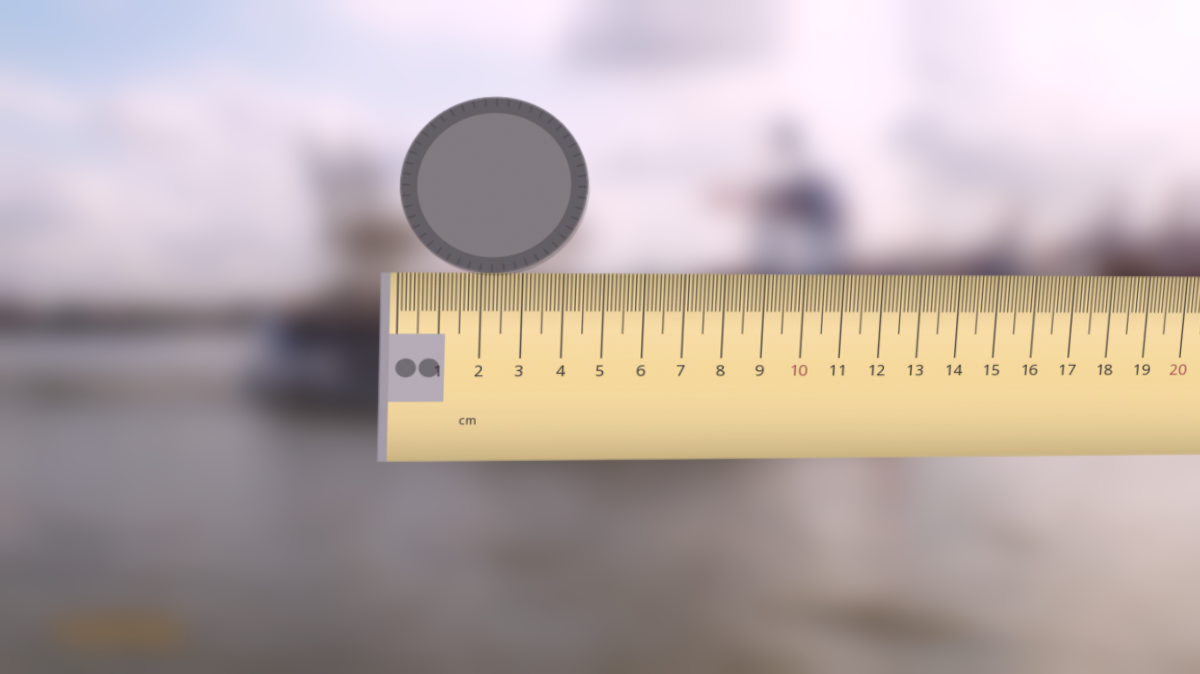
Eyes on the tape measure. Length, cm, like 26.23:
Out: 4.5
